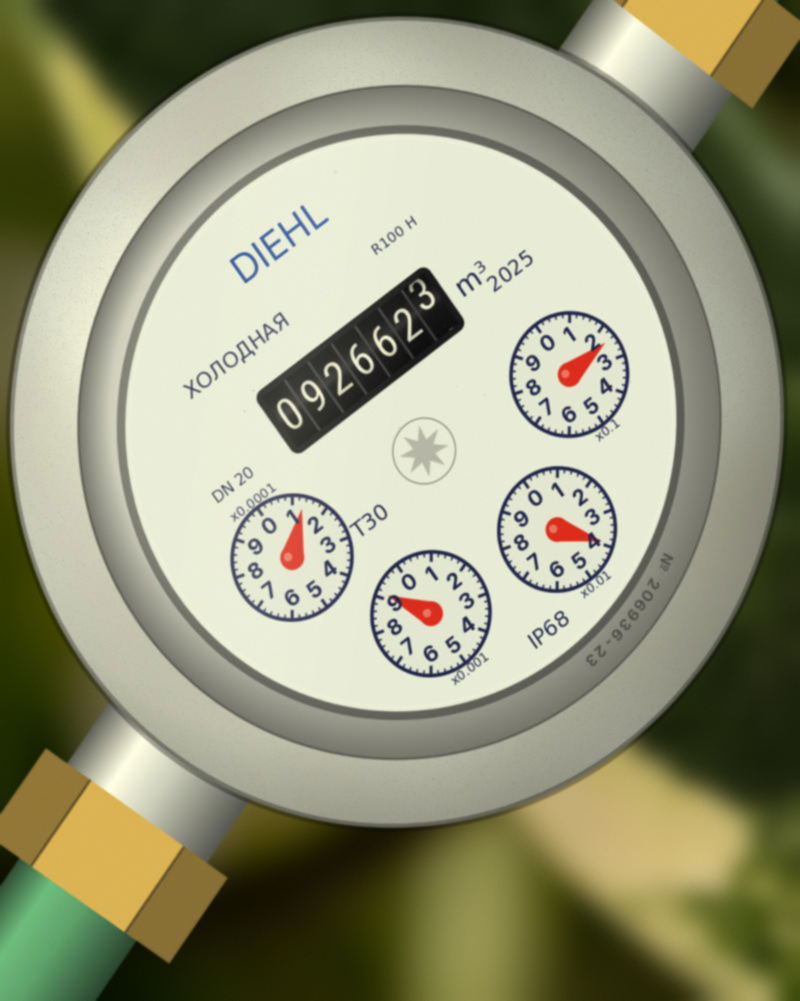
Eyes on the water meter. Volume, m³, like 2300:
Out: 926623.2391
